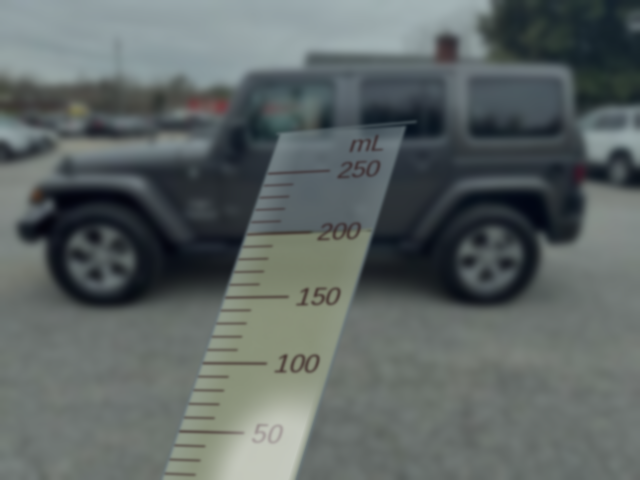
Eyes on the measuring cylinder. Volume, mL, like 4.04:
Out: 200
